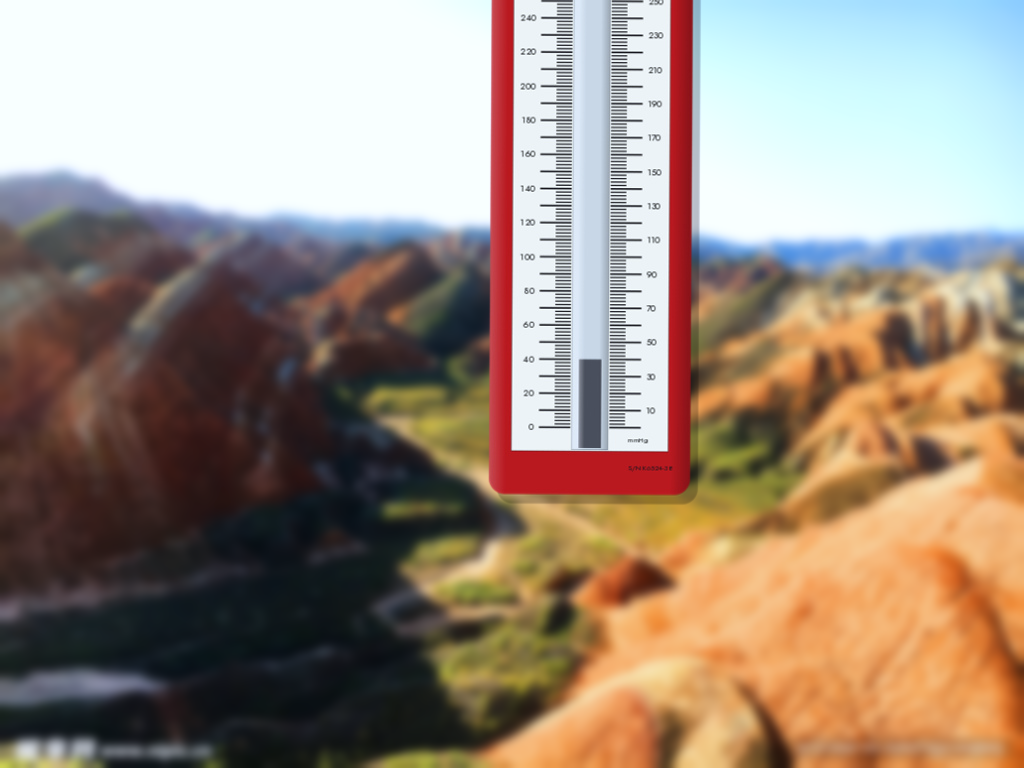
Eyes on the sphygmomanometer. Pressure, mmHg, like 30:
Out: 40
